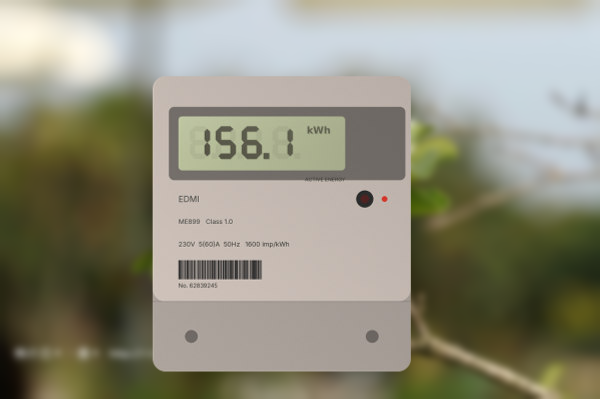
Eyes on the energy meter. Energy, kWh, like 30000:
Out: 156.1
